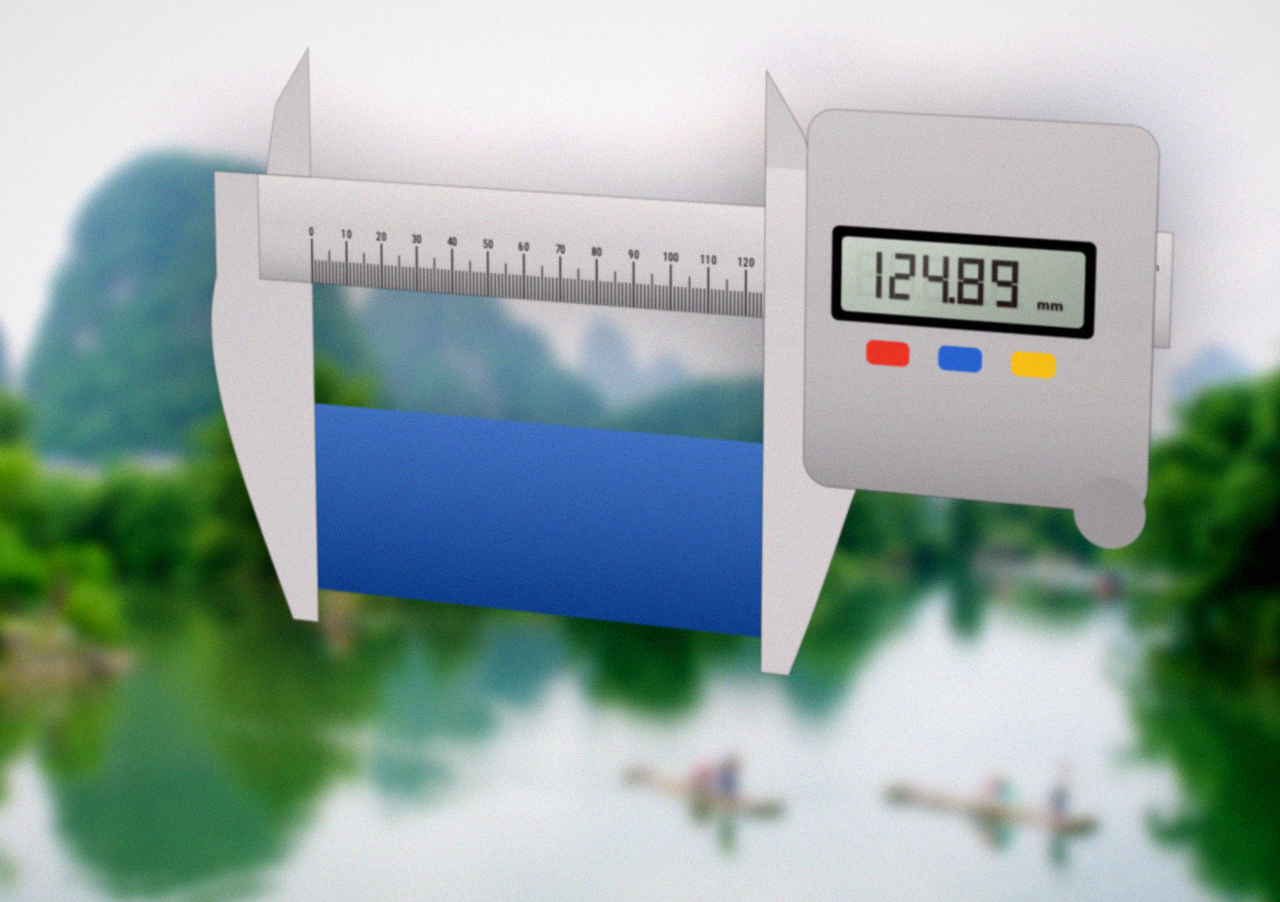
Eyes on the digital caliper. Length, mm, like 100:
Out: 124.89
